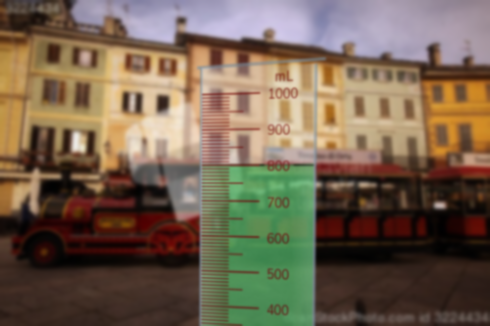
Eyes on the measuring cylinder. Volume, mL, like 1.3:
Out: 800
